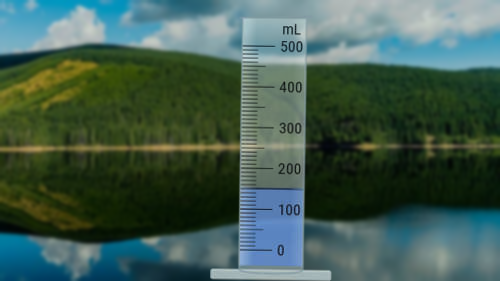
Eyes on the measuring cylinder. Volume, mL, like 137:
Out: 150
